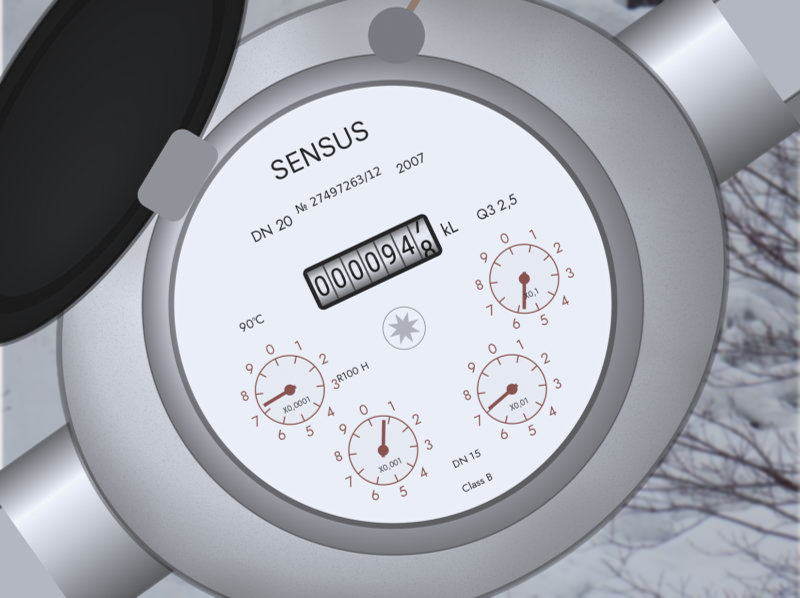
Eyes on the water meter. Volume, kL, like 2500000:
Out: 947.5707
